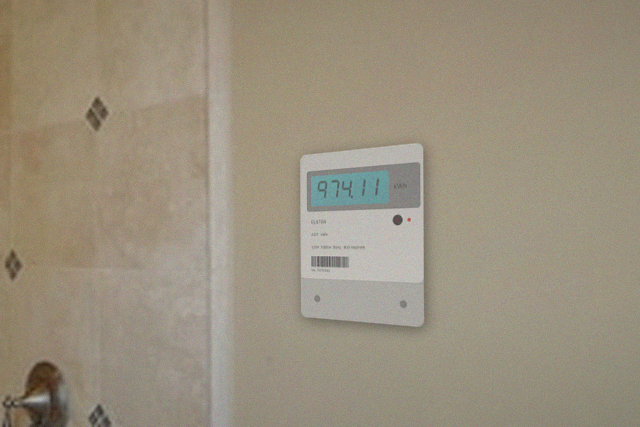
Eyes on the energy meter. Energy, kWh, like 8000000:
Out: 974.11
